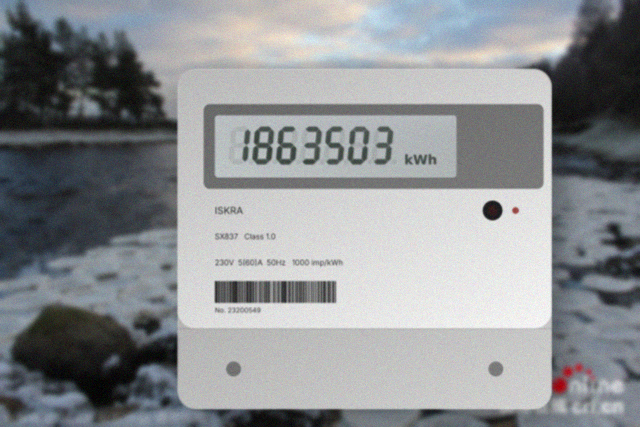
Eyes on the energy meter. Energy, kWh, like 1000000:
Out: 1863503
